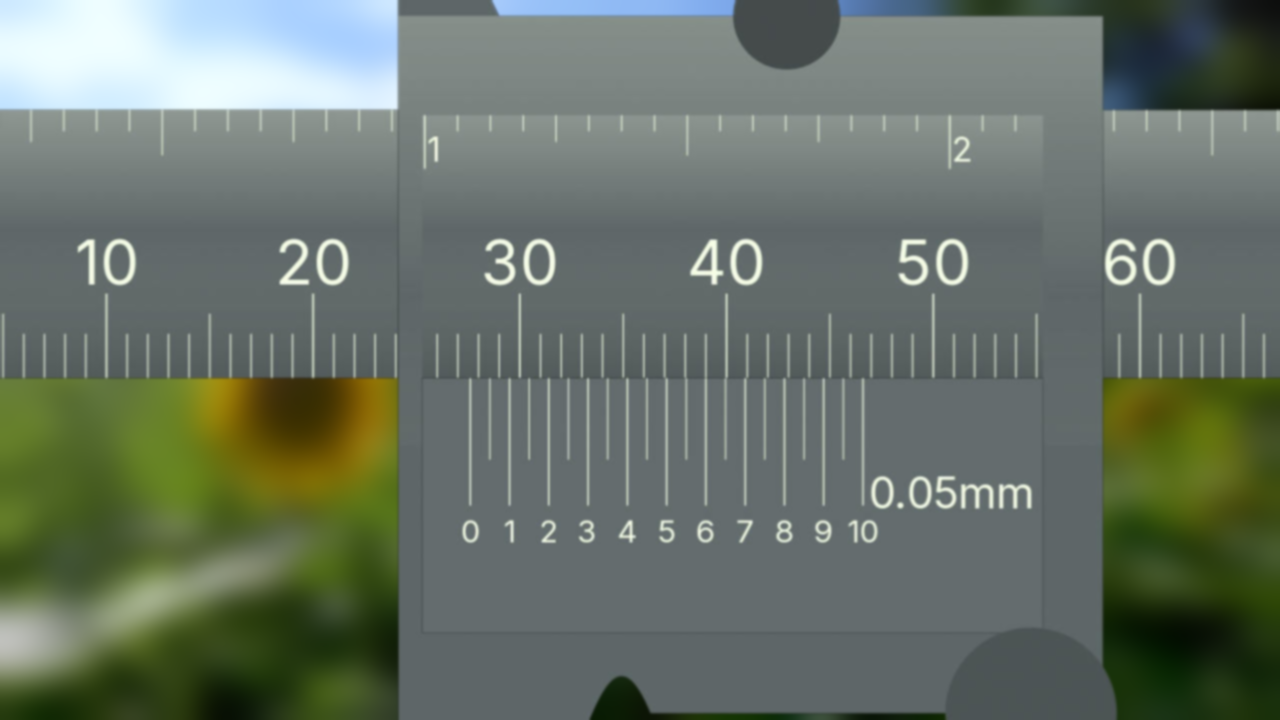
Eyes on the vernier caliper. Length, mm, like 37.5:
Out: 27.6
